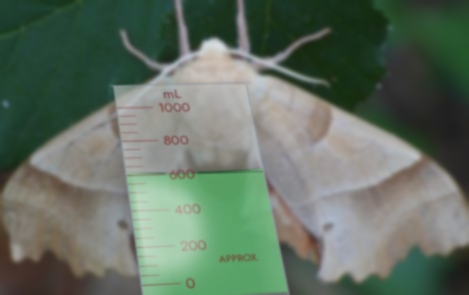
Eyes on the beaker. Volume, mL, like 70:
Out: 600
